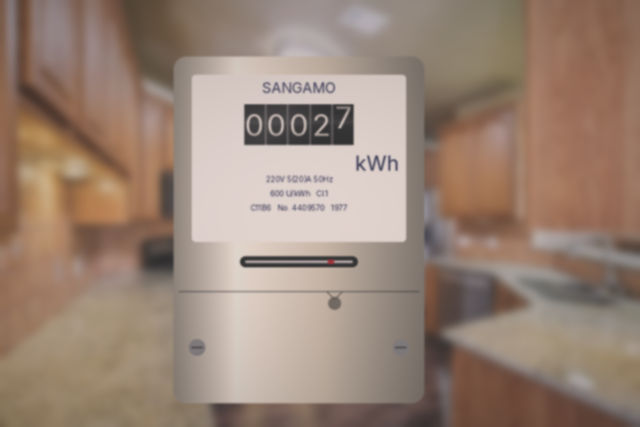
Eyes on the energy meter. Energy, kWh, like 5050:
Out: 27
